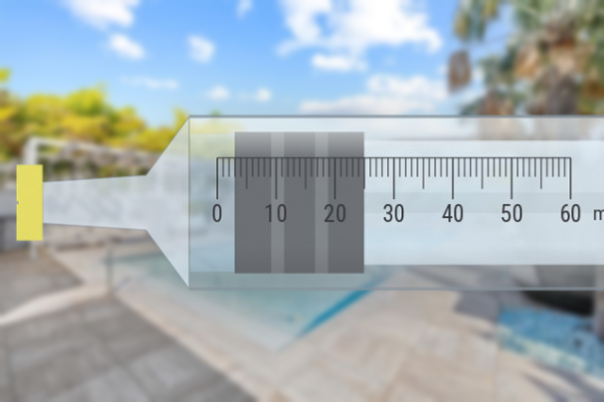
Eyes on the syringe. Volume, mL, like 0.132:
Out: 3
